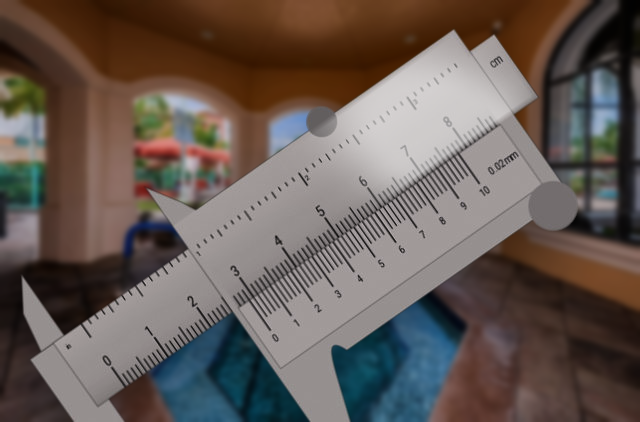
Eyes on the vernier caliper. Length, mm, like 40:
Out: 29.0
